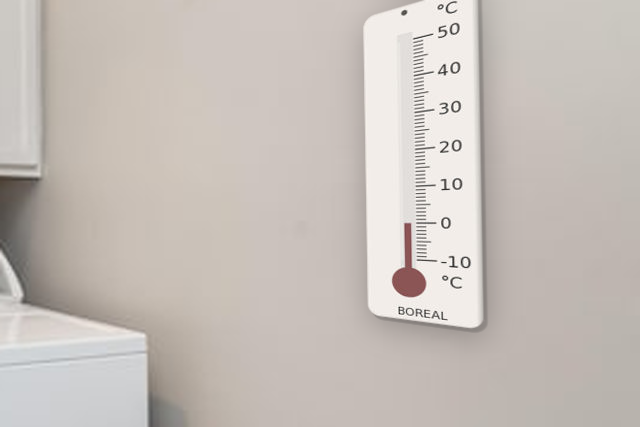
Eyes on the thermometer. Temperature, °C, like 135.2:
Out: 0
